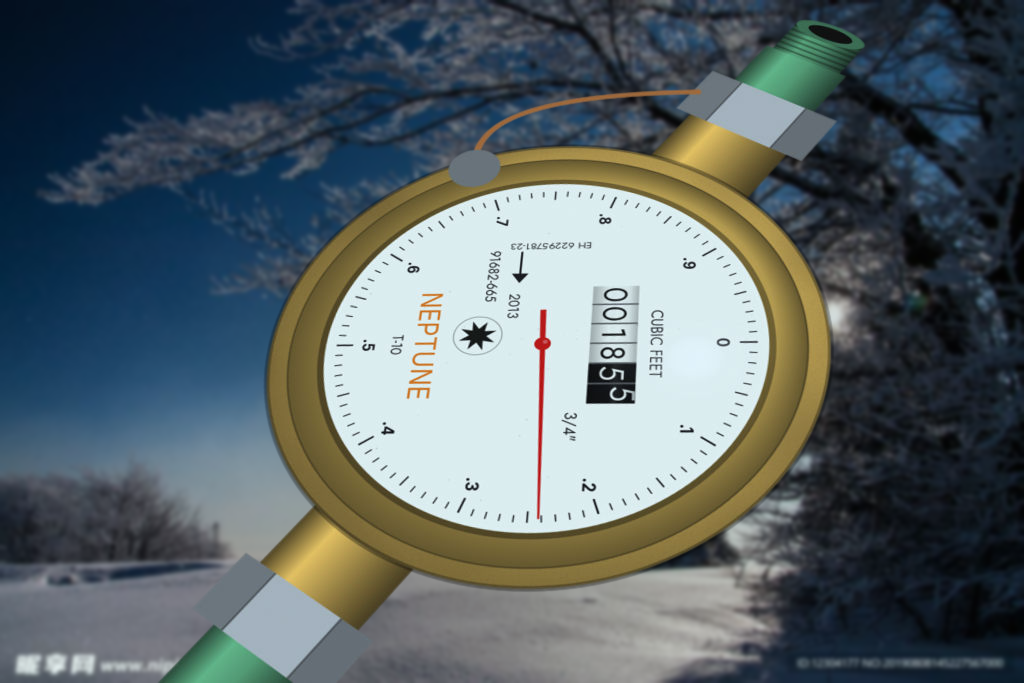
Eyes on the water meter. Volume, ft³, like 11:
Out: 1855.24
